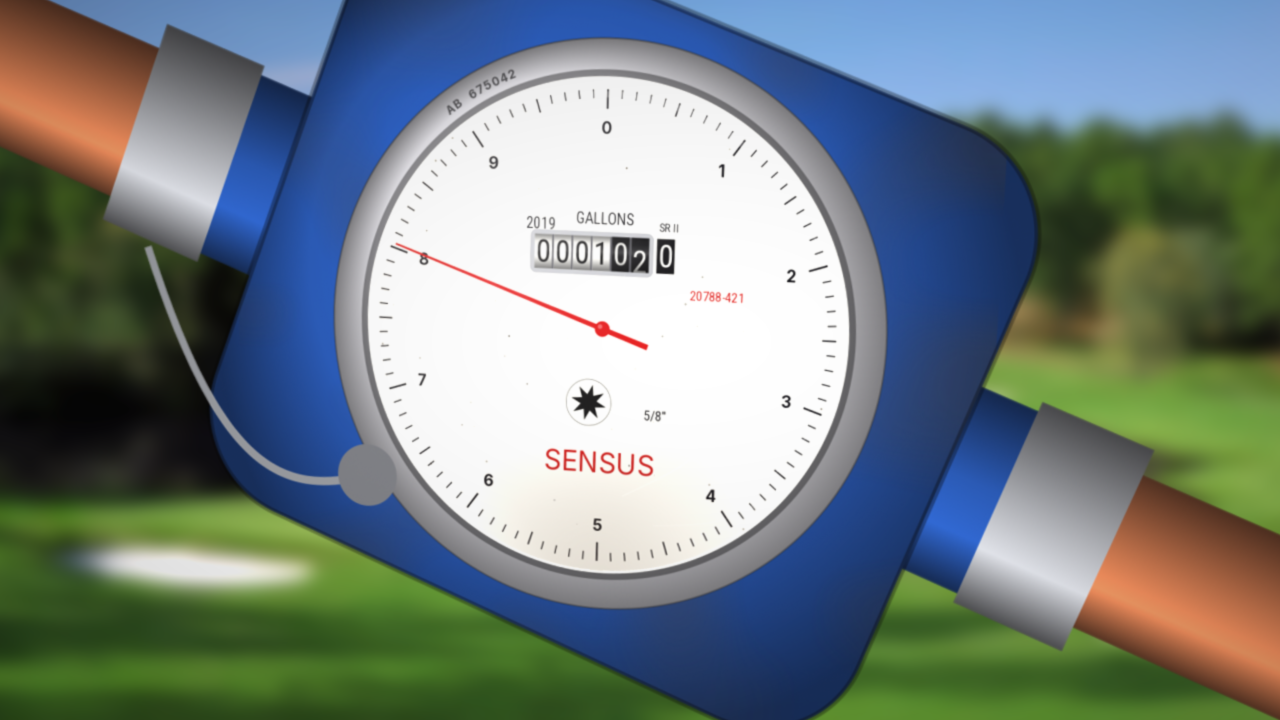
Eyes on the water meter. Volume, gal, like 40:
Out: 1018.0
